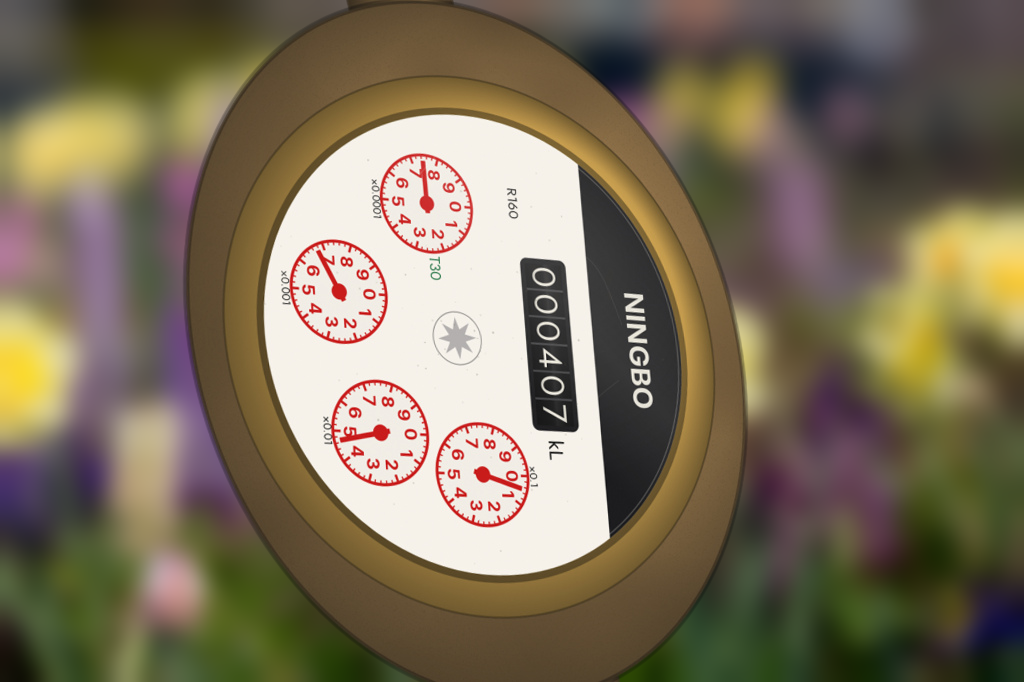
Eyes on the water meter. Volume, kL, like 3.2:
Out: 407.0467
